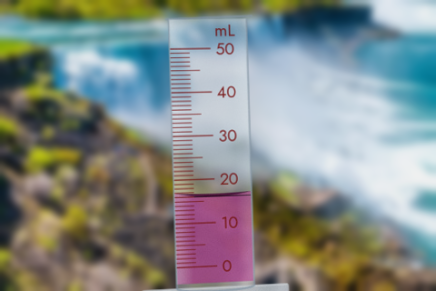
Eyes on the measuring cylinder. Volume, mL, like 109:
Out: 16
